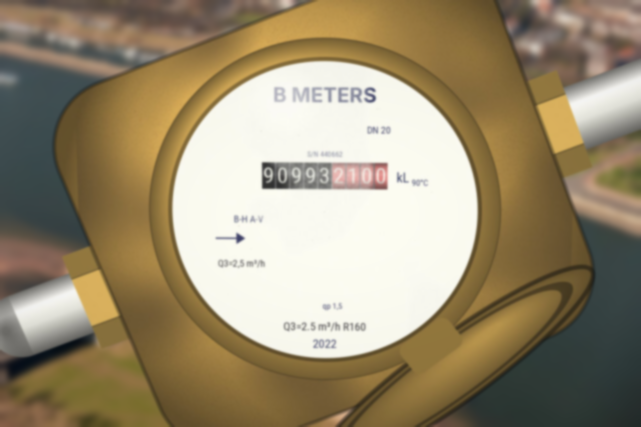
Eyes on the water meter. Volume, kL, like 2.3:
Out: 90993.2100
